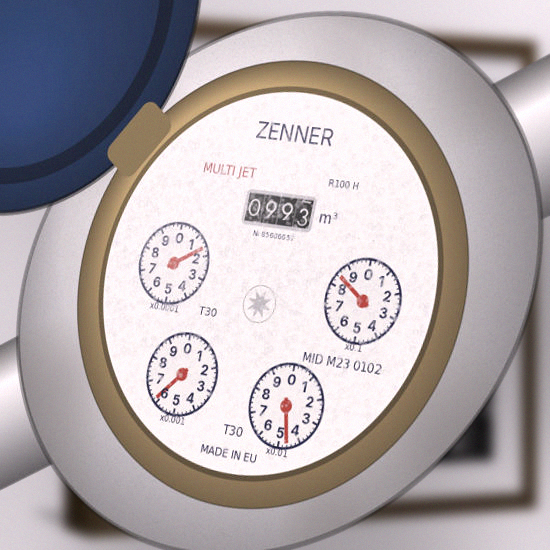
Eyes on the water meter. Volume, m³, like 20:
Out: 992.8461
